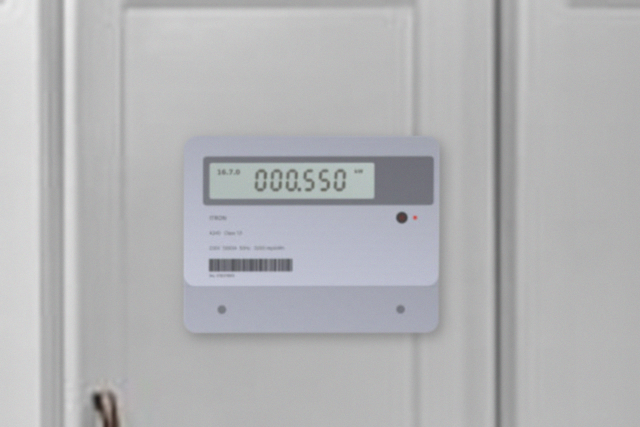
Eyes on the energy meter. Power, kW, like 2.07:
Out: 0.550
